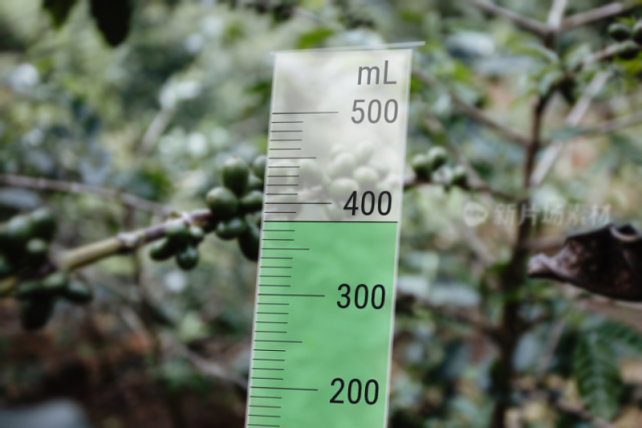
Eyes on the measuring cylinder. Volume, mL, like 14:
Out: 380
